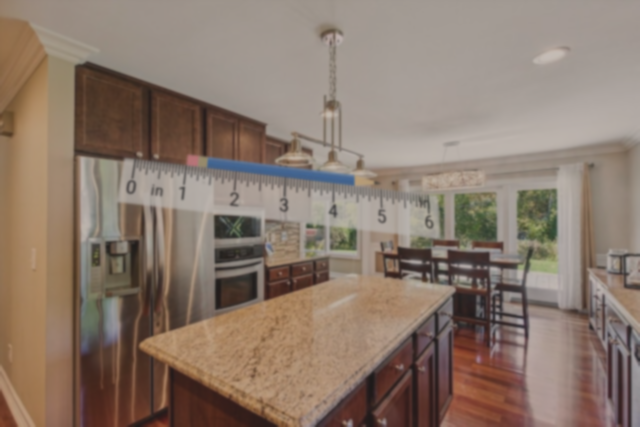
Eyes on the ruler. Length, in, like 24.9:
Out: 4
